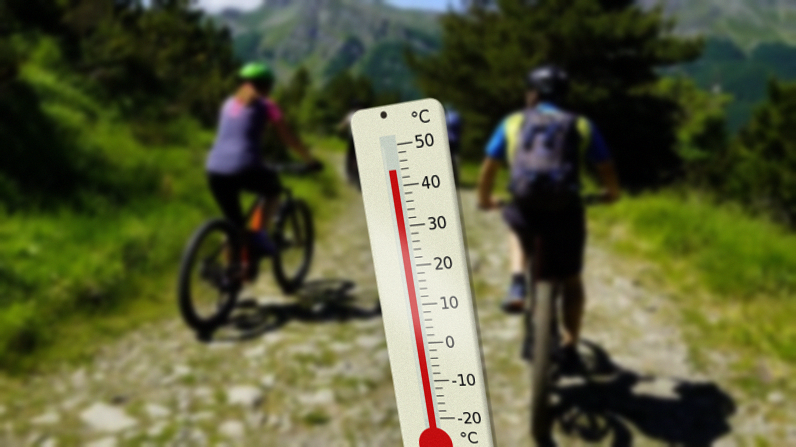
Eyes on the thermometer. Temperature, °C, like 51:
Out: 44
